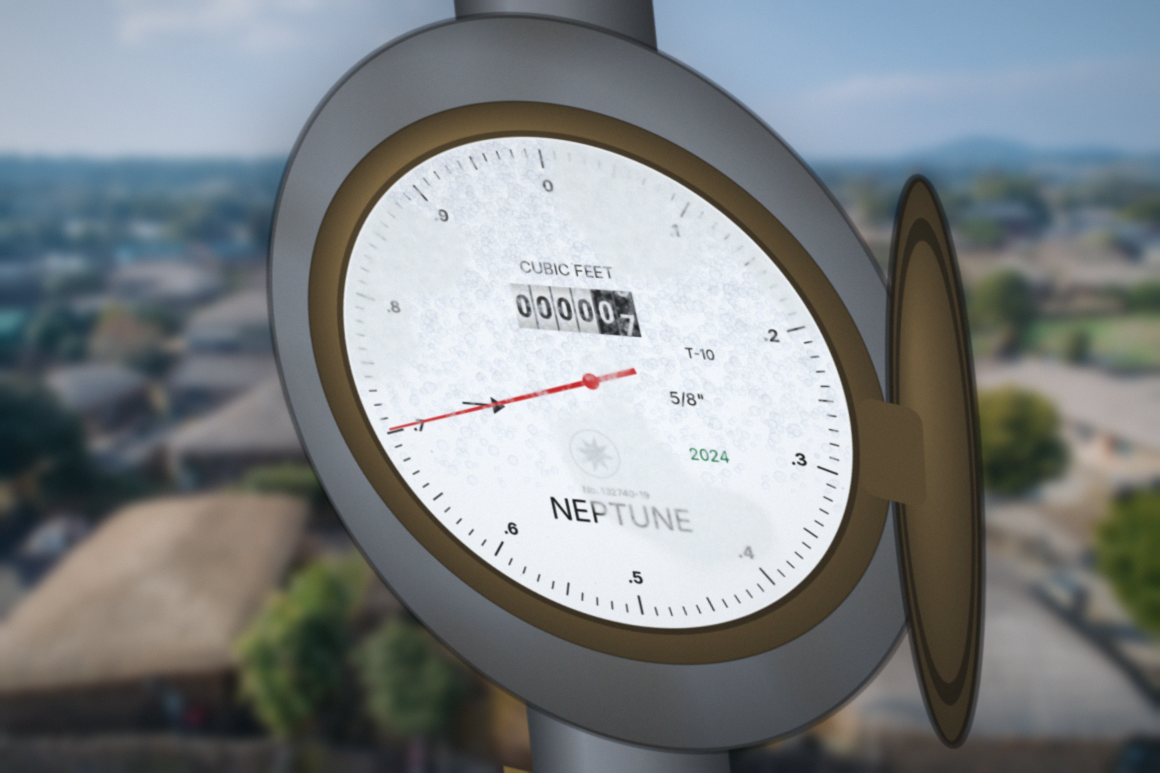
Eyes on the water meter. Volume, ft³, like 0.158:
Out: 6.70
